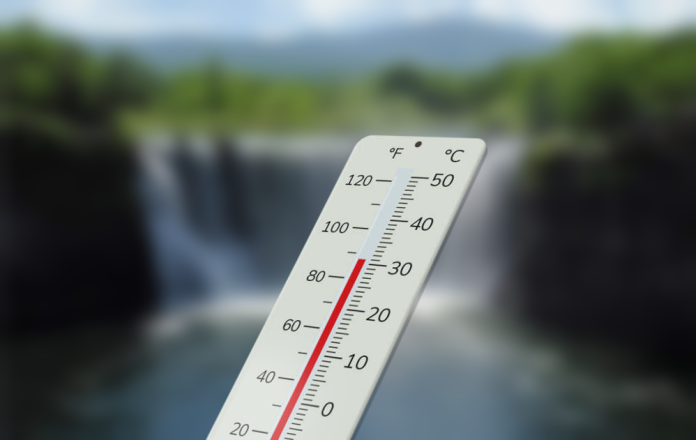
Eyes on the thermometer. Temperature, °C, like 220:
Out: 31
